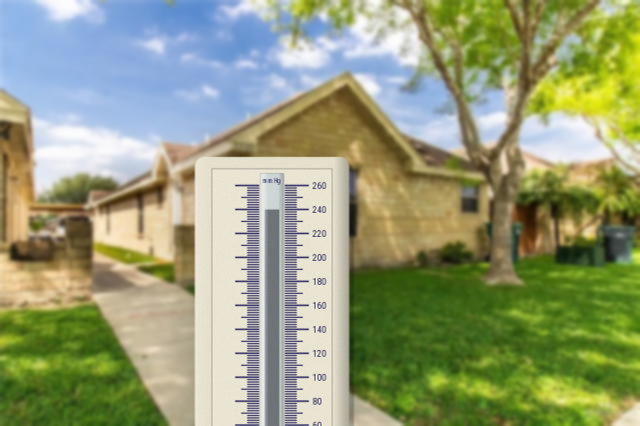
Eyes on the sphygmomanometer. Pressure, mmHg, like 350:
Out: 240
